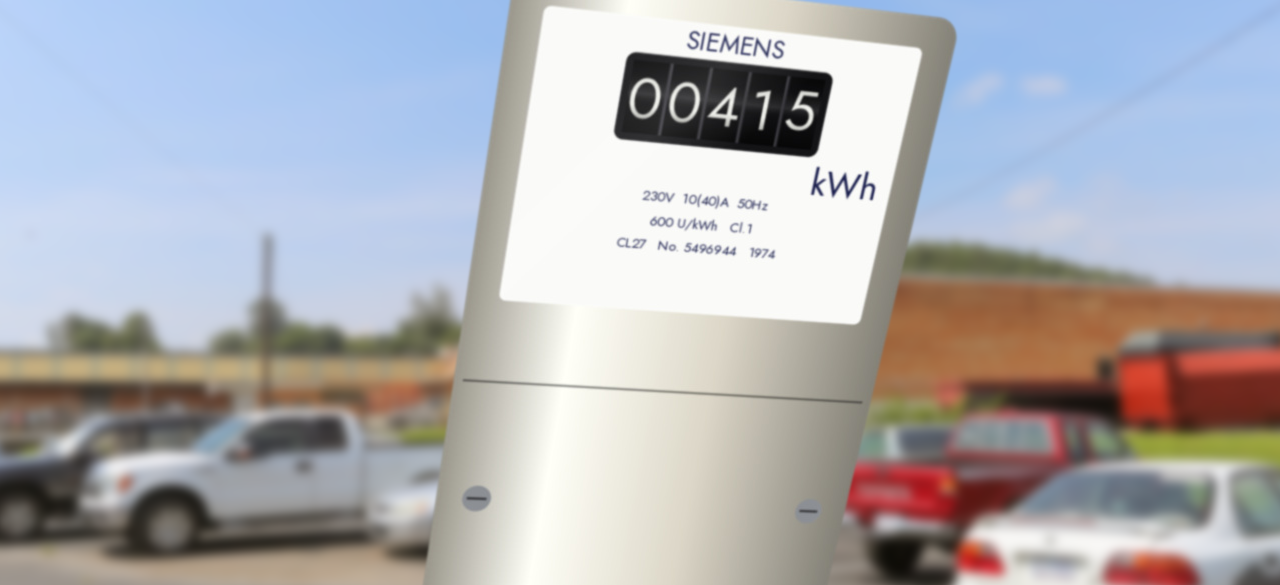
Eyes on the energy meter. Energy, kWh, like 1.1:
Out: 415
